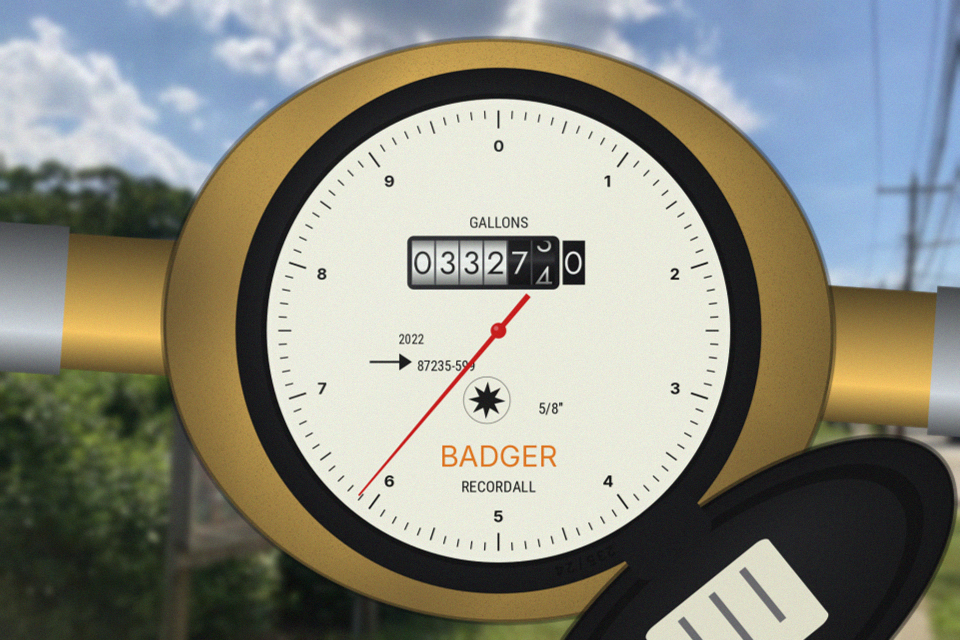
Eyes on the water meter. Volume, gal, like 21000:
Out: 332736.1
